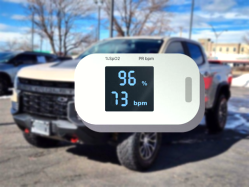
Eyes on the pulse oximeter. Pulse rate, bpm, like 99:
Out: 73
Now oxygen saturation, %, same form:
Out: 96
